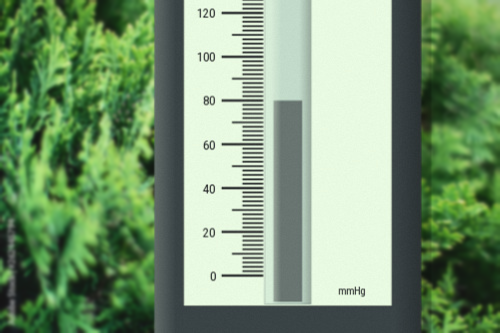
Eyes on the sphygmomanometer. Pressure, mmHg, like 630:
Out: 80
